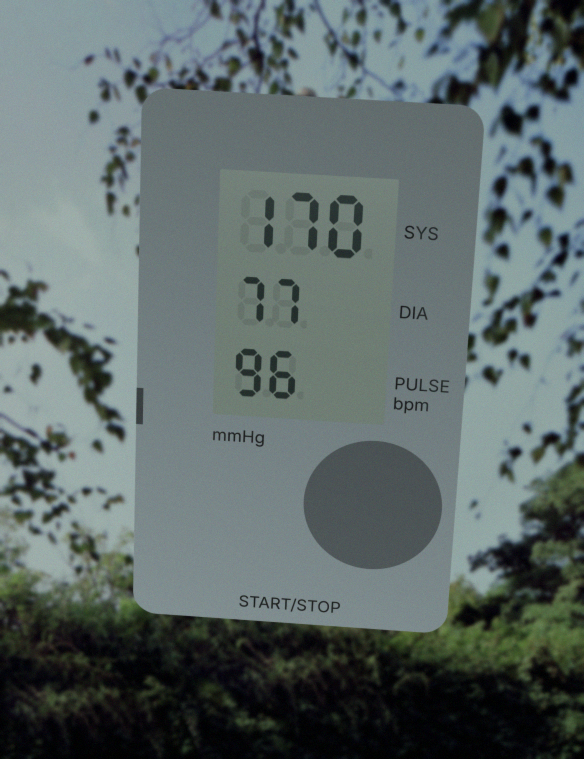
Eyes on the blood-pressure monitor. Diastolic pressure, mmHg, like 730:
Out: 77
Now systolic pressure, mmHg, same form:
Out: 170
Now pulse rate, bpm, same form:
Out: 96
